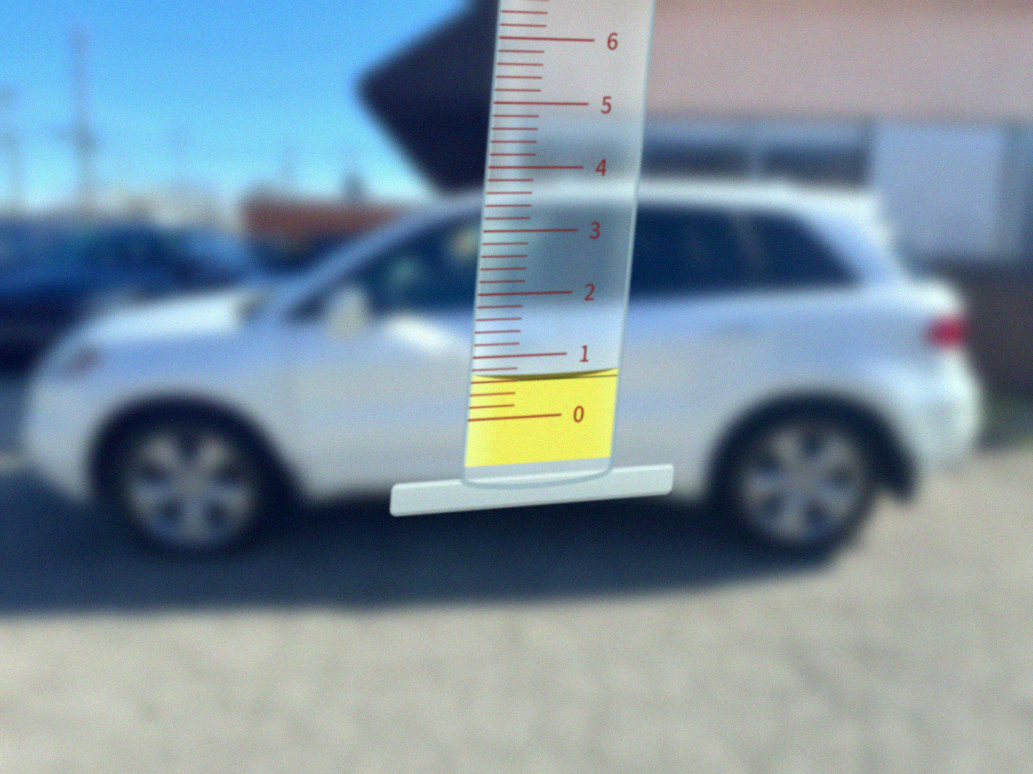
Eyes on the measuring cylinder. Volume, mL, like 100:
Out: 0.6
